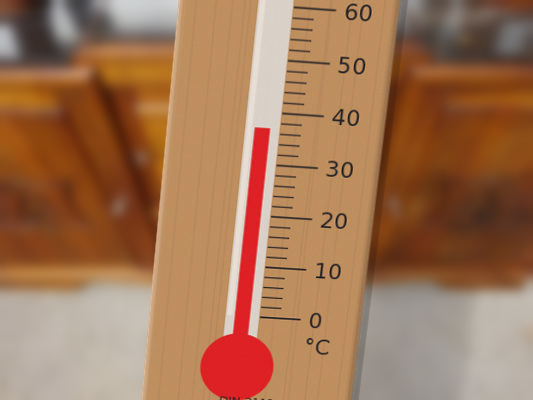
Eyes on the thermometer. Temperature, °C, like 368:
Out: 37
